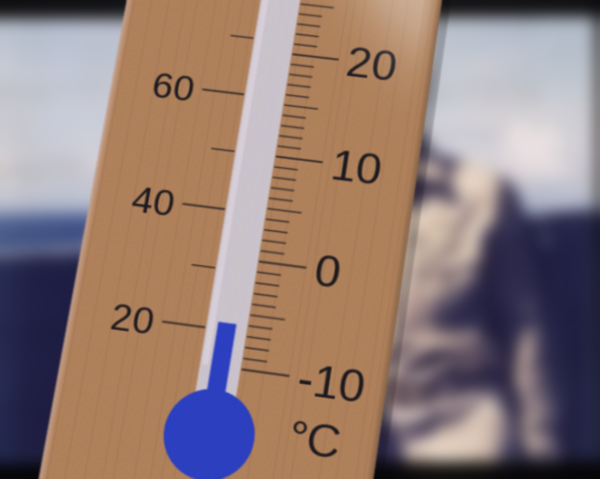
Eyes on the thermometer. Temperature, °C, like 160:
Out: -6
